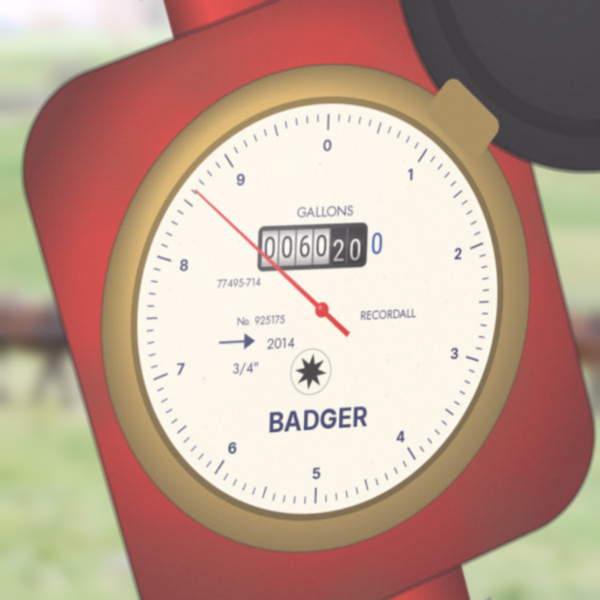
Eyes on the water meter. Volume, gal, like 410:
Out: 60198.6
